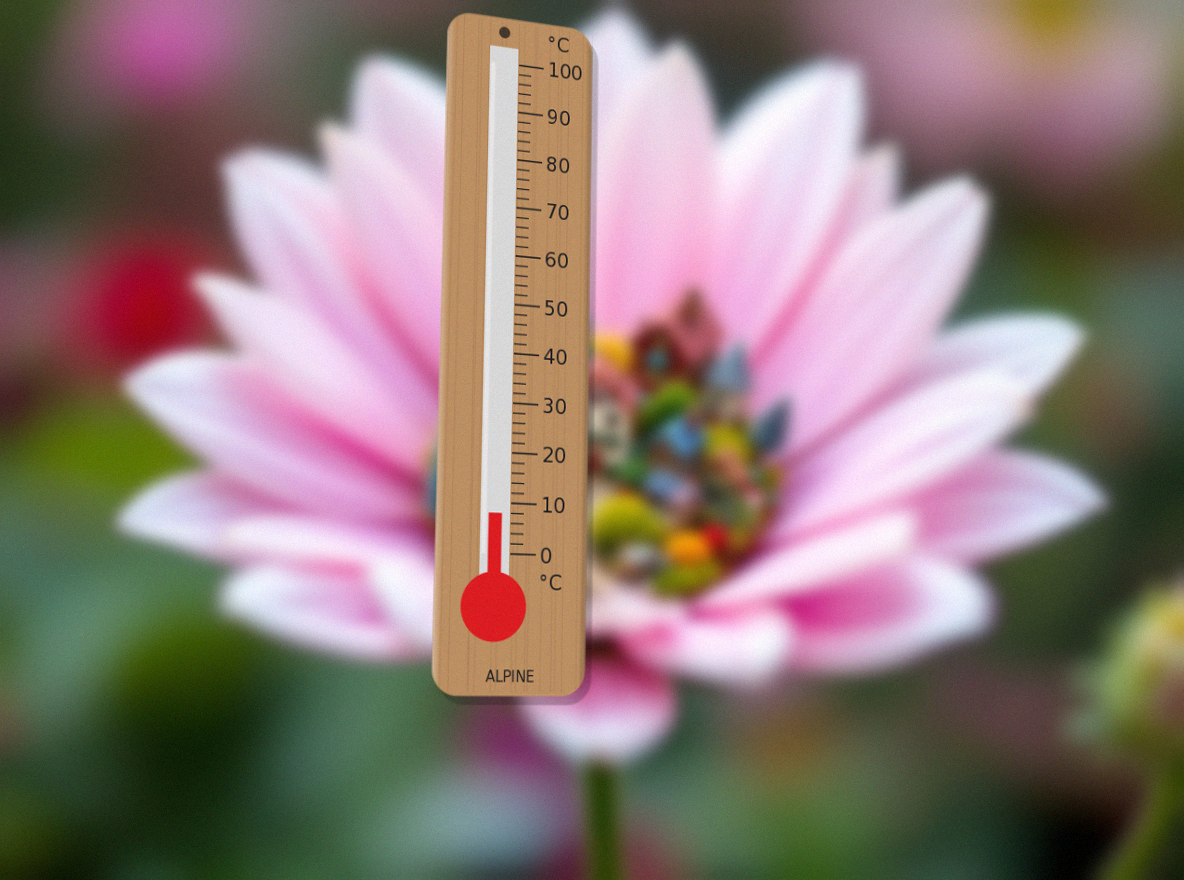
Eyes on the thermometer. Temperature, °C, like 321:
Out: 8
